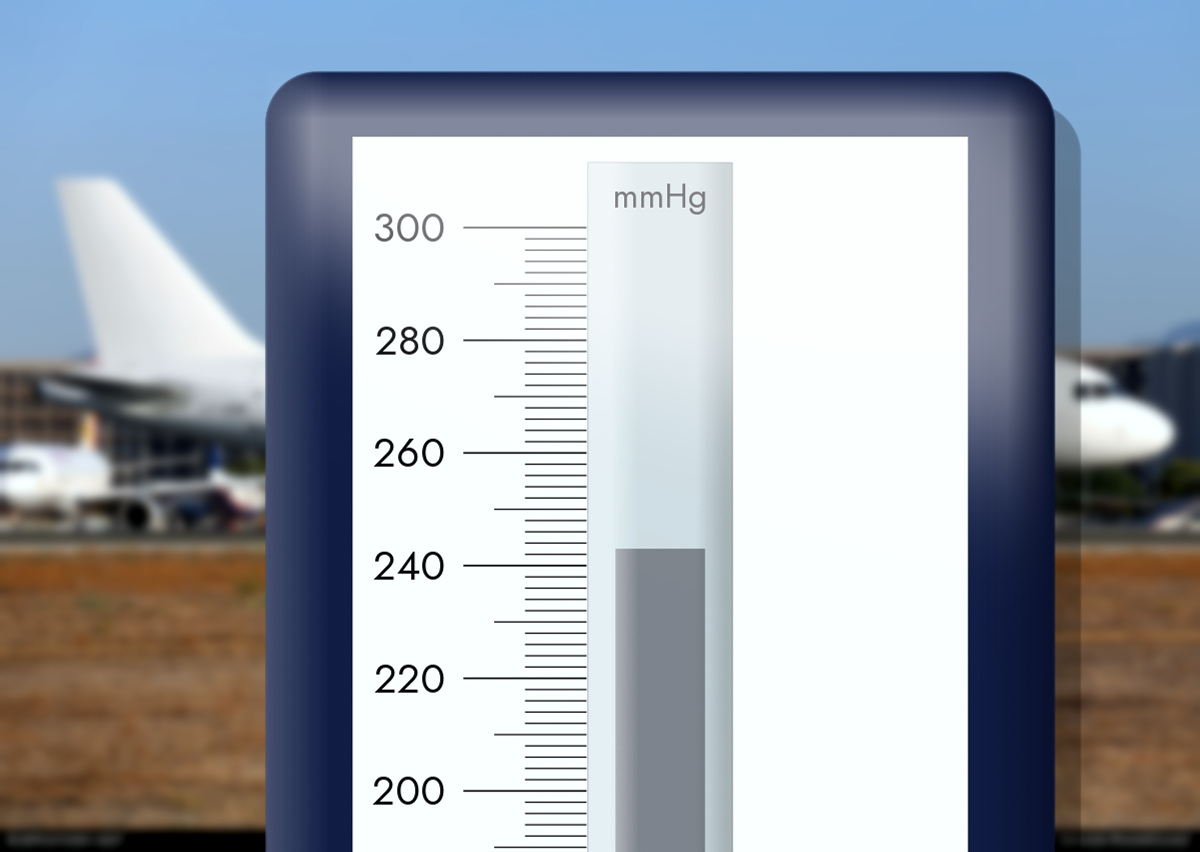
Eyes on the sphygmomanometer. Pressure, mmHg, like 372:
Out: 243
